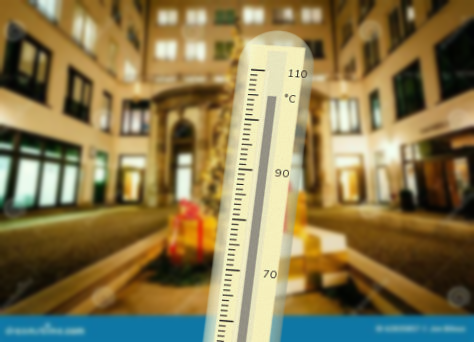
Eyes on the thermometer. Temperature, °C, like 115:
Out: 105
